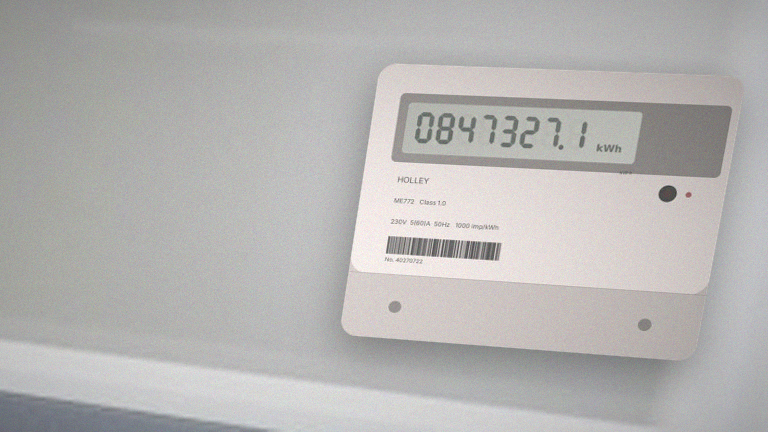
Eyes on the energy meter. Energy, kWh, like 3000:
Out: 847327.1
